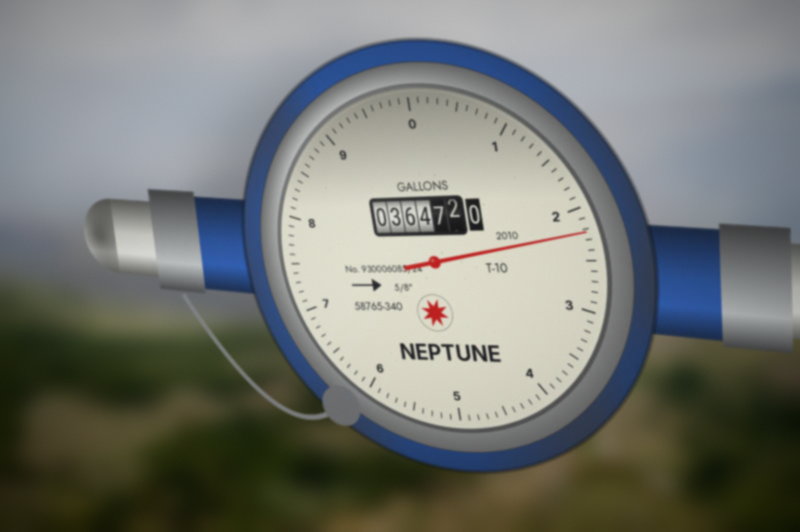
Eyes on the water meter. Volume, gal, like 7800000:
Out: 364722.2
